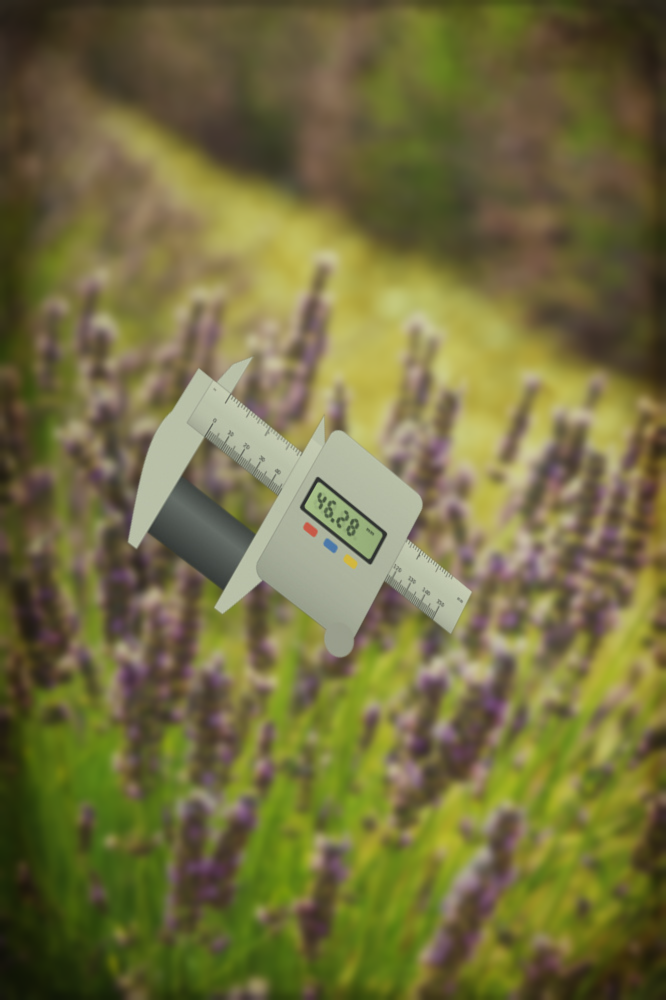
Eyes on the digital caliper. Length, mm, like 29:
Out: 46.28
